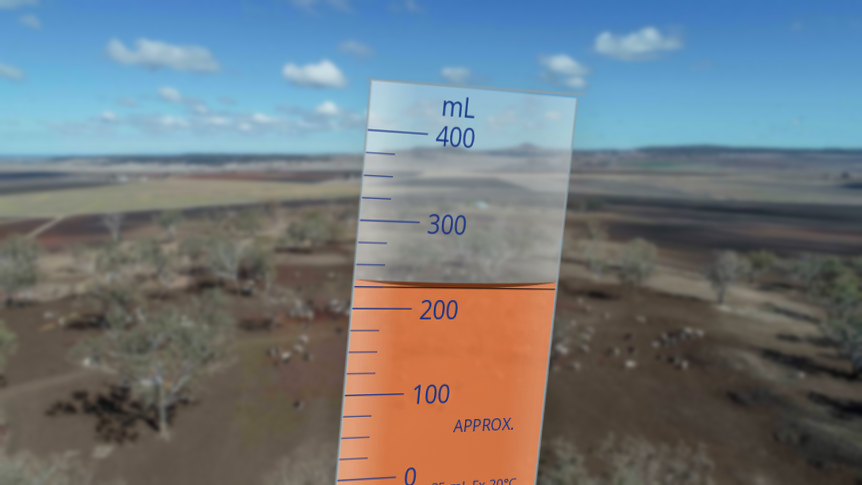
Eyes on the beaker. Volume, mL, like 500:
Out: 225
